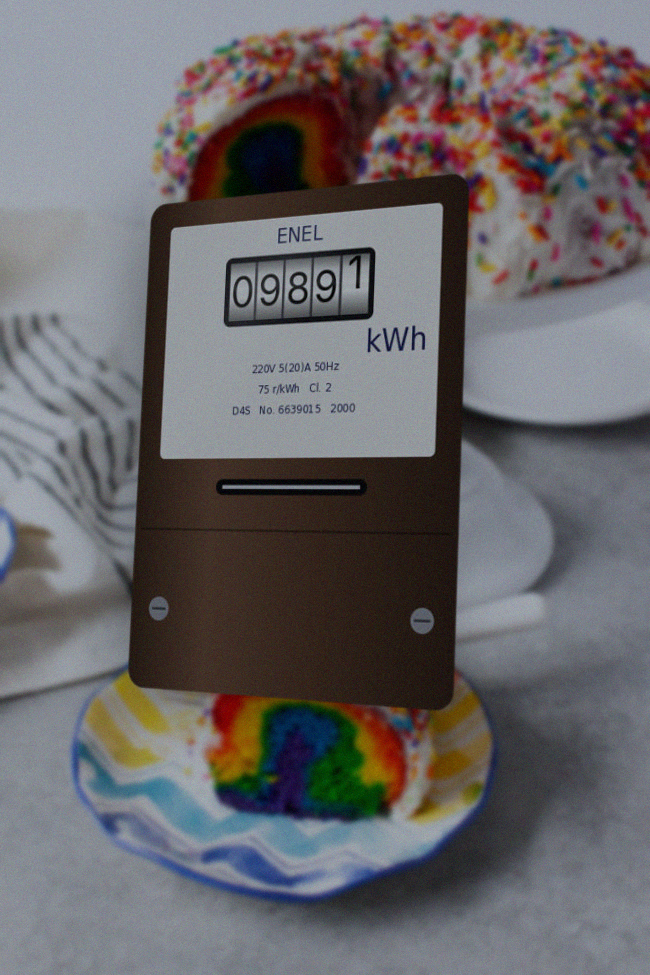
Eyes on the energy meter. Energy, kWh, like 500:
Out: 9891
